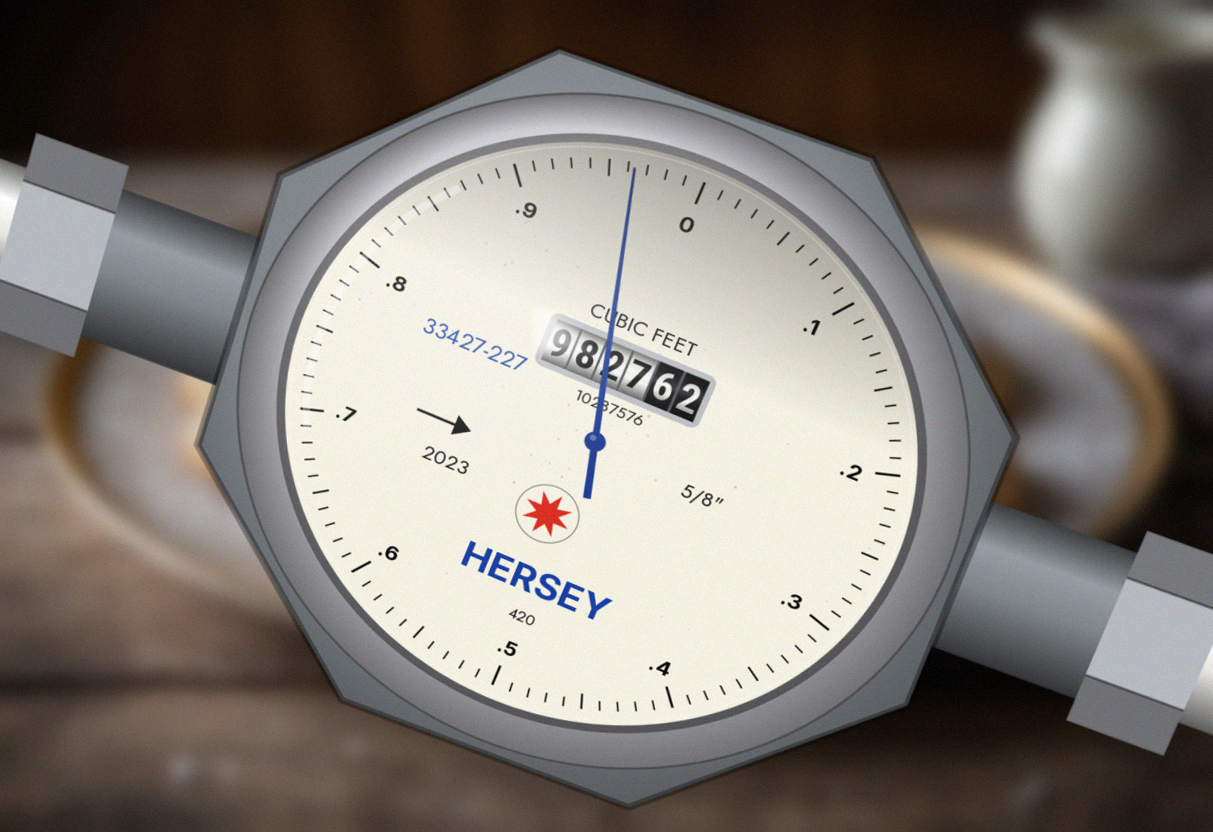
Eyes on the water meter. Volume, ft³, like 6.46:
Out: 982761.96
